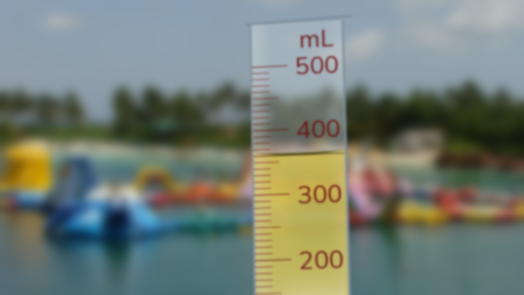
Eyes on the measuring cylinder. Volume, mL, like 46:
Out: 360
